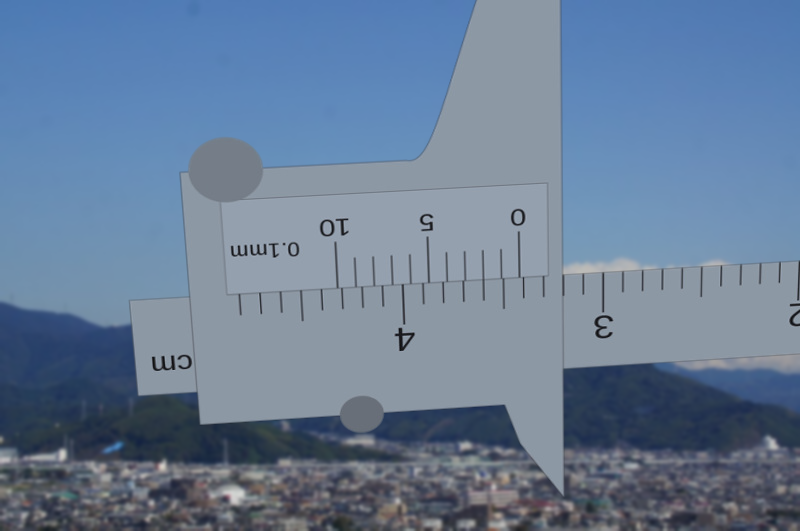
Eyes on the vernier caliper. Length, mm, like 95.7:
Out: 34.2
